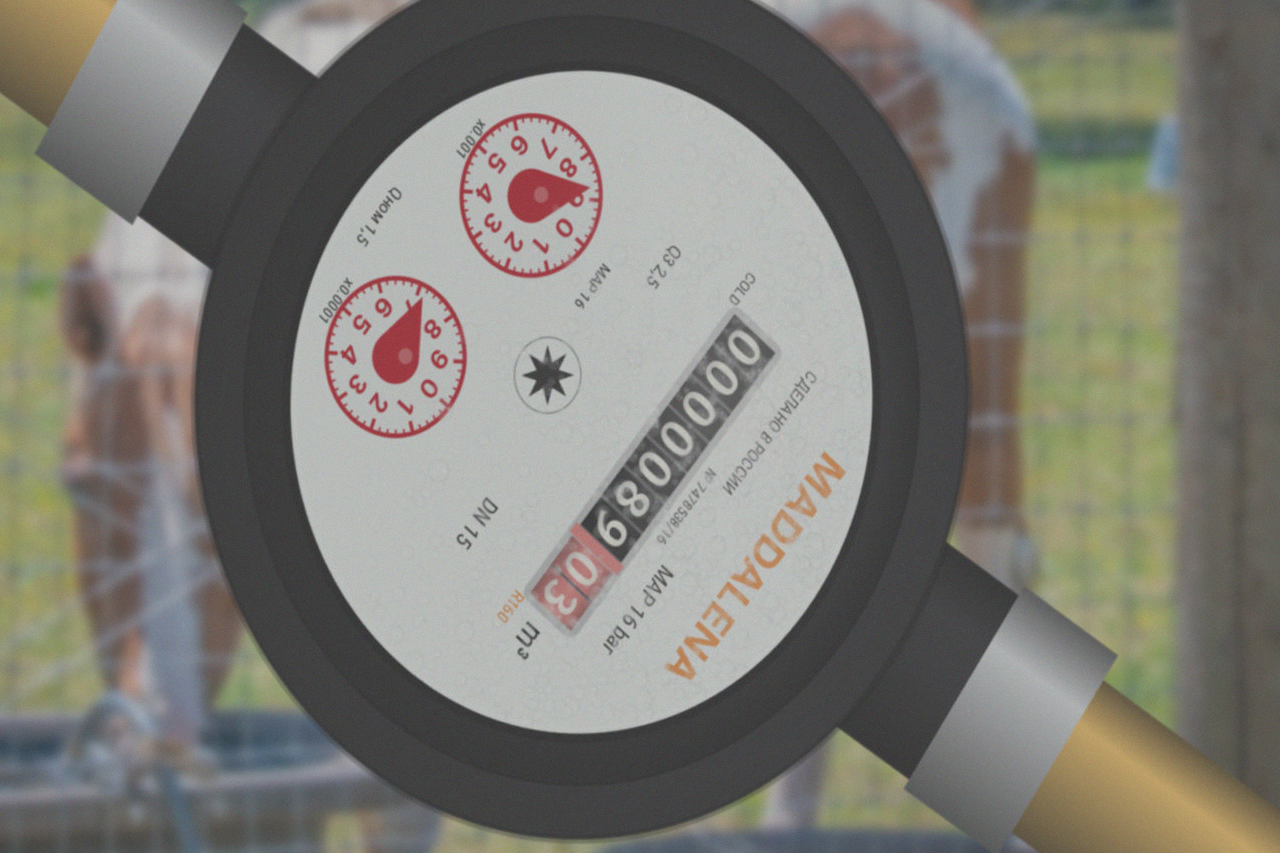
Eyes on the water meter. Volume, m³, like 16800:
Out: 89.0387
